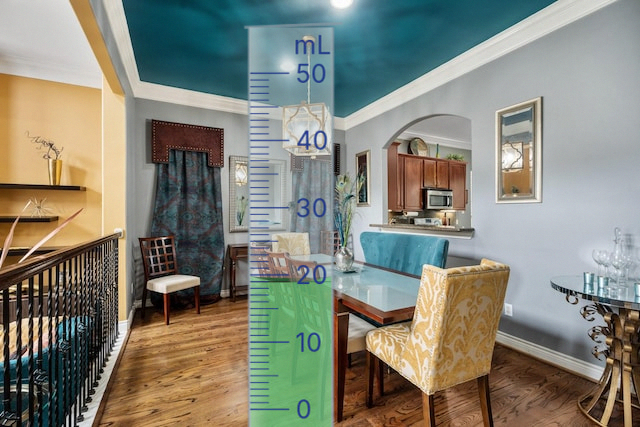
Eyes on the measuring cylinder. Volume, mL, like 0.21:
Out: 19
